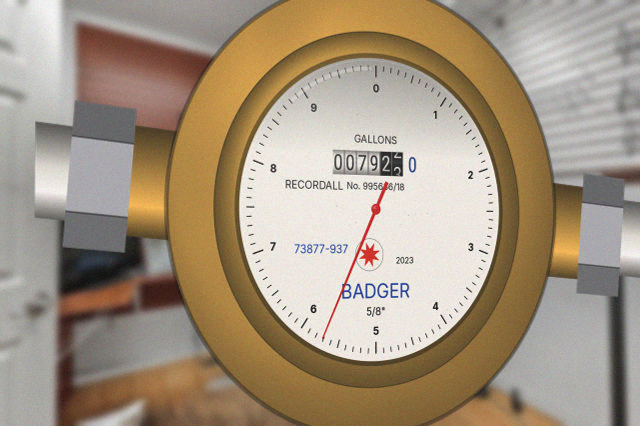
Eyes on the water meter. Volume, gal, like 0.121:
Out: 79225.7
